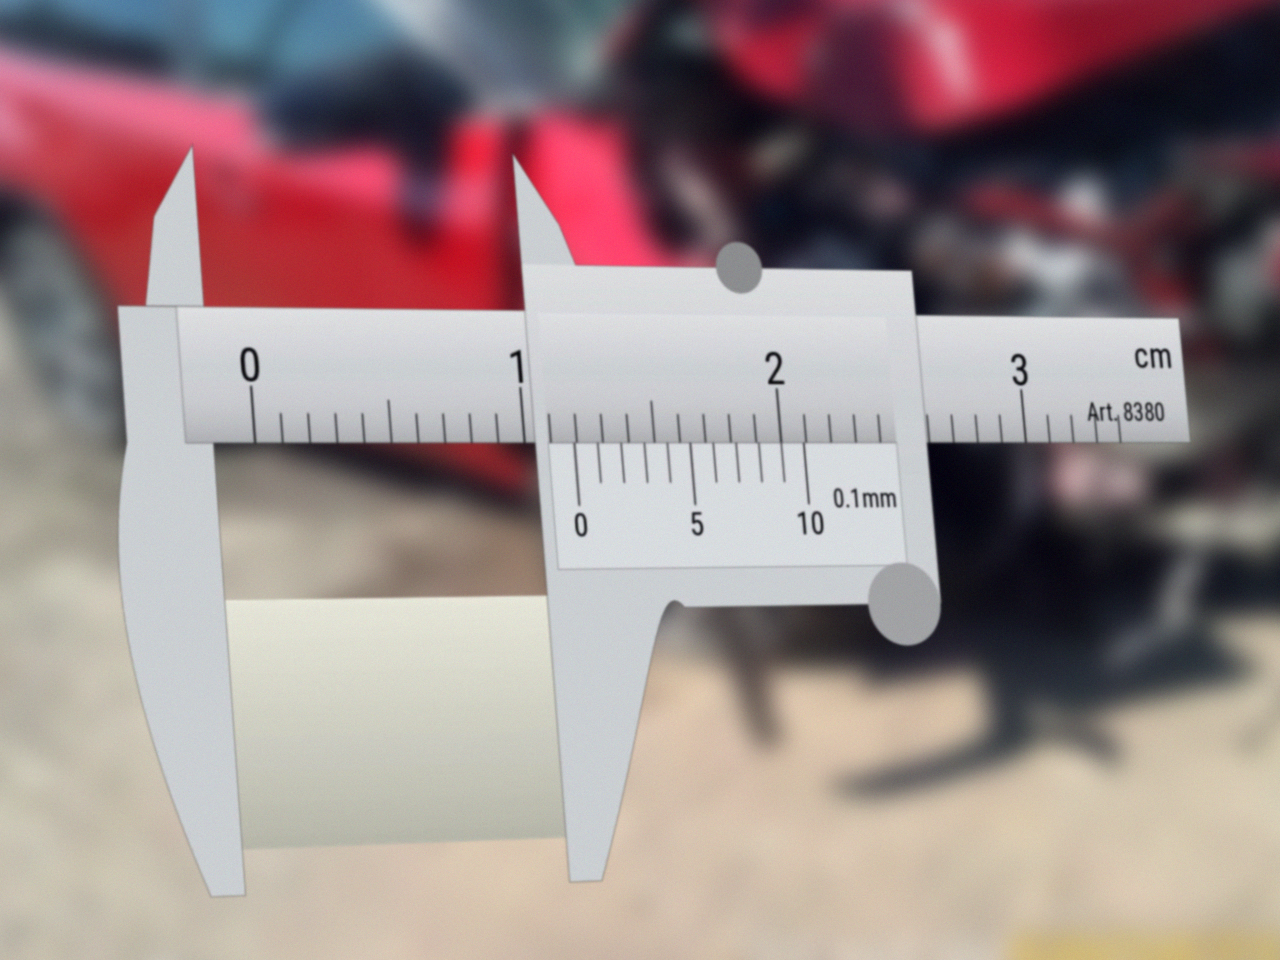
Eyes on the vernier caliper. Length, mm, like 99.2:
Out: 11.9
